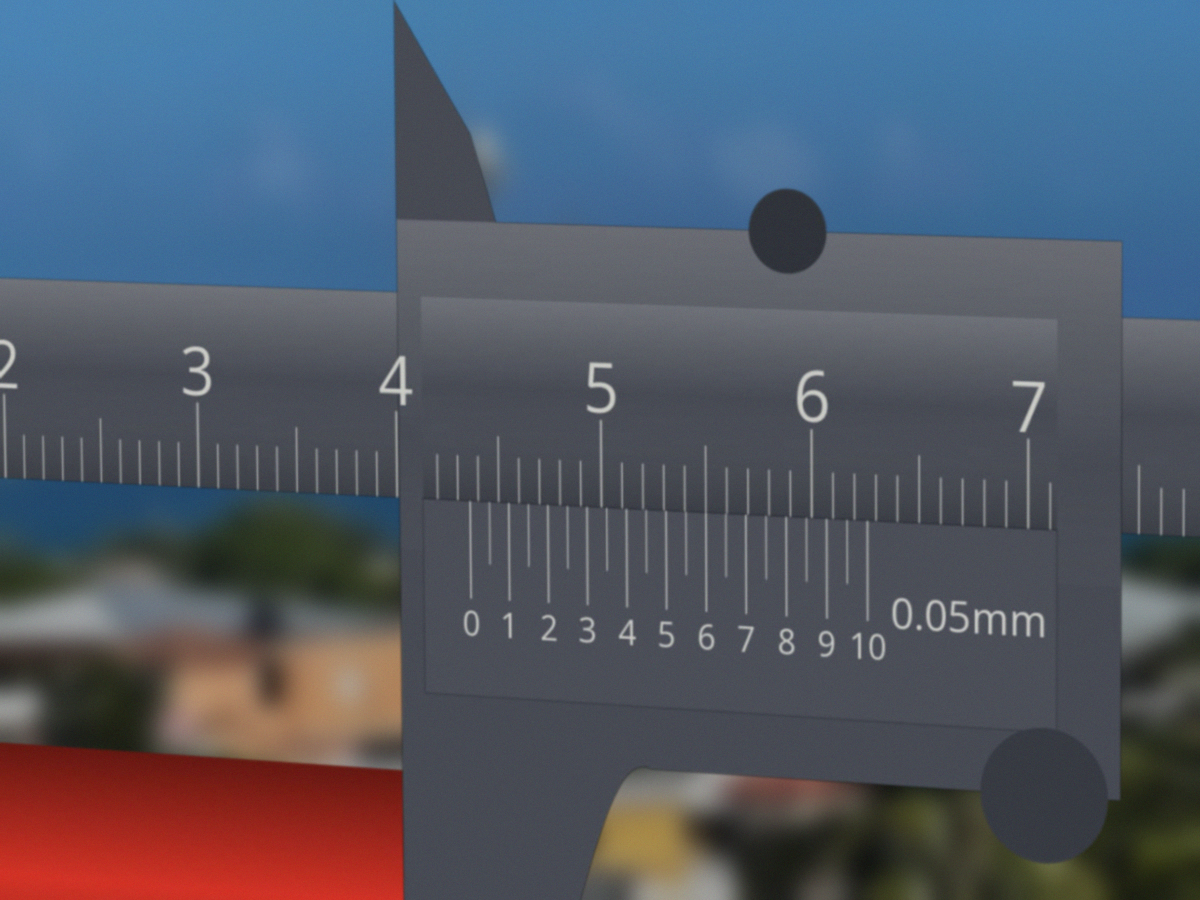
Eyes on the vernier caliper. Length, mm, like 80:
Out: 43.6
